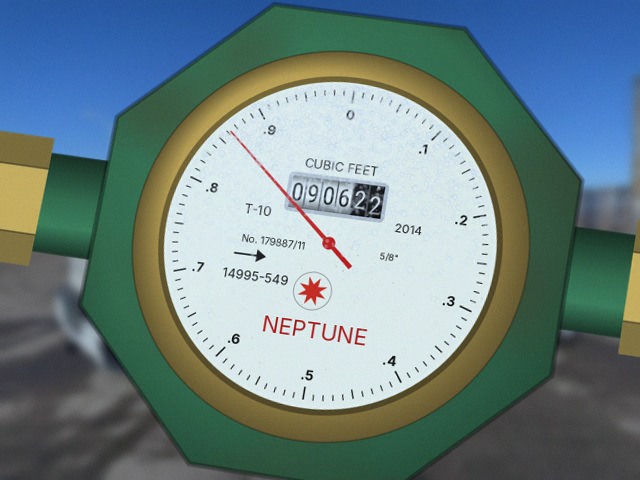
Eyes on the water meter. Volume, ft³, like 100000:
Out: 90621.86
